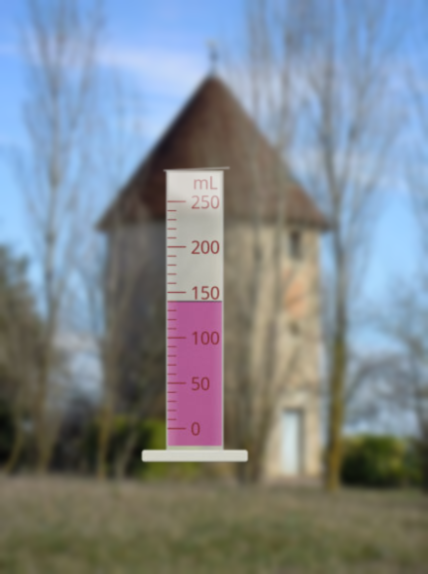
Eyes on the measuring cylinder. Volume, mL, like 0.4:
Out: 140
